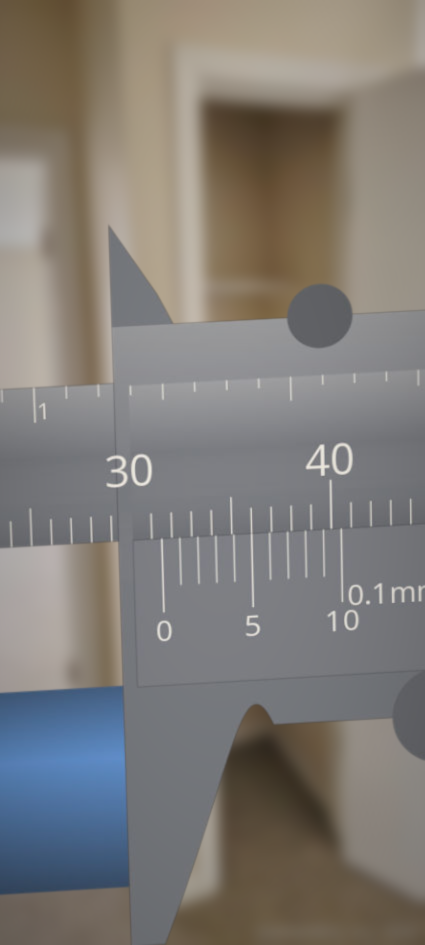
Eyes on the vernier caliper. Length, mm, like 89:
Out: 31.5
